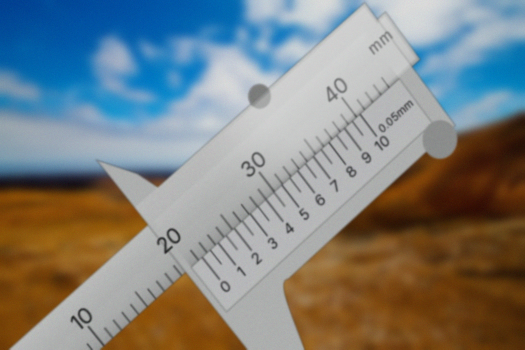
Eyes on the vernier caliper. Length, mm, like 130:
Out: 21.4
